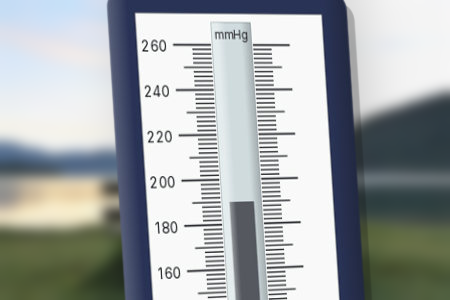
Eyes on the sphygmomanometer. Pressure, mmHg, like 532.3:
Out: 190
